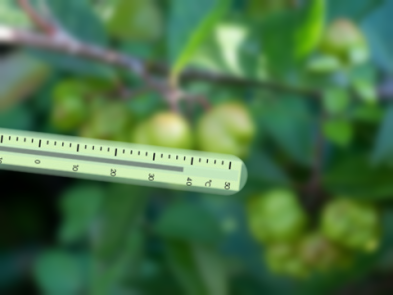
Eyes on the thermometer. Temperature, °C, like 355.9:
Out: 38
